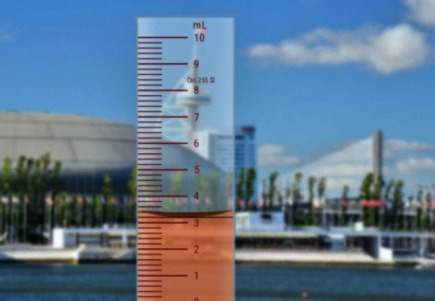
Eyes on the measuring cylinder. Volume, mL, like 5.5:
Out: 3.2
